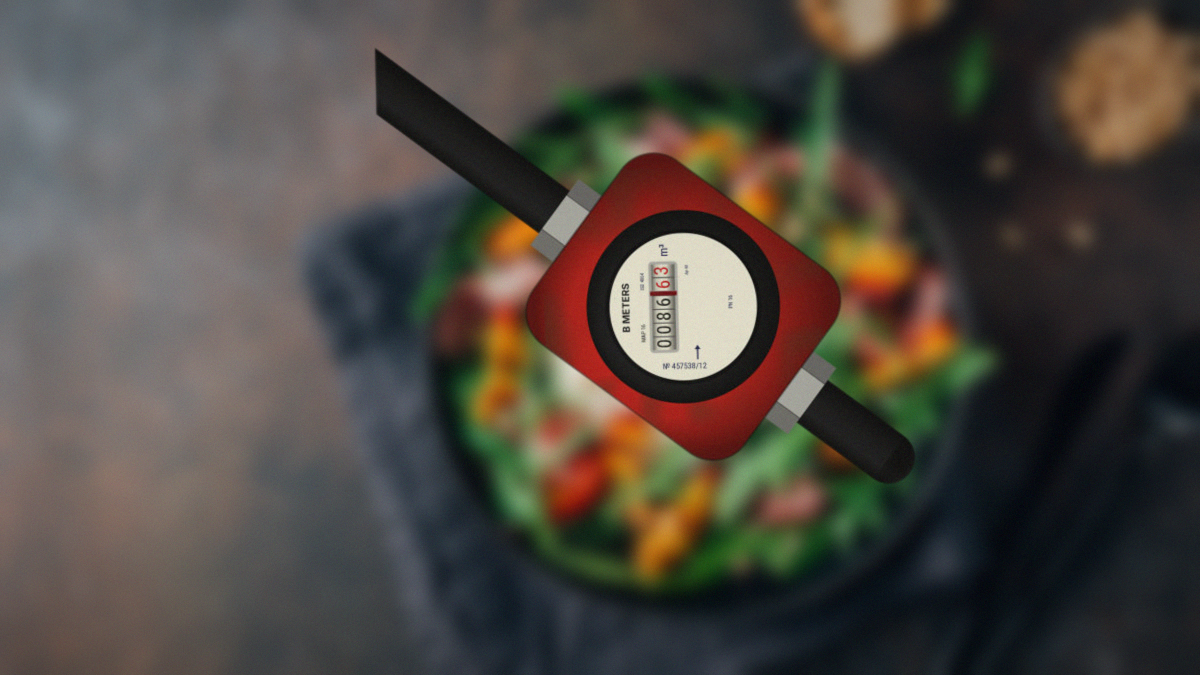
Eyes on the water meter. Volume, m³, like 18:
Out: 86.63
